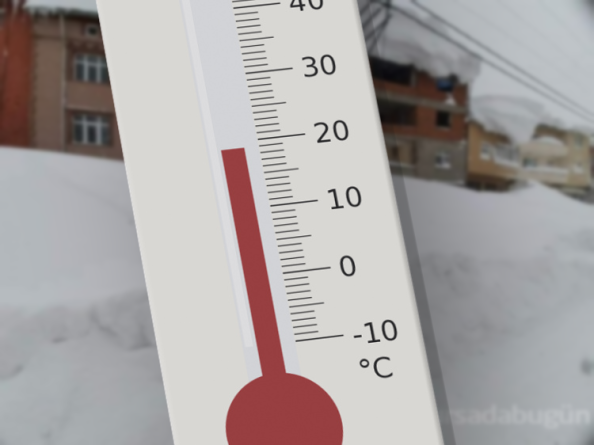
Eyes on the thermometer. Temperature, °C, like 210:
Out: 19
